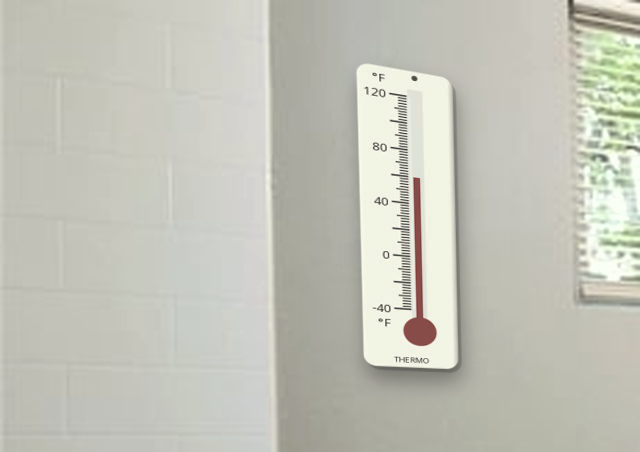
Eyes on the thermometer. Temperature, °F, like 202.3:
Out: 60
